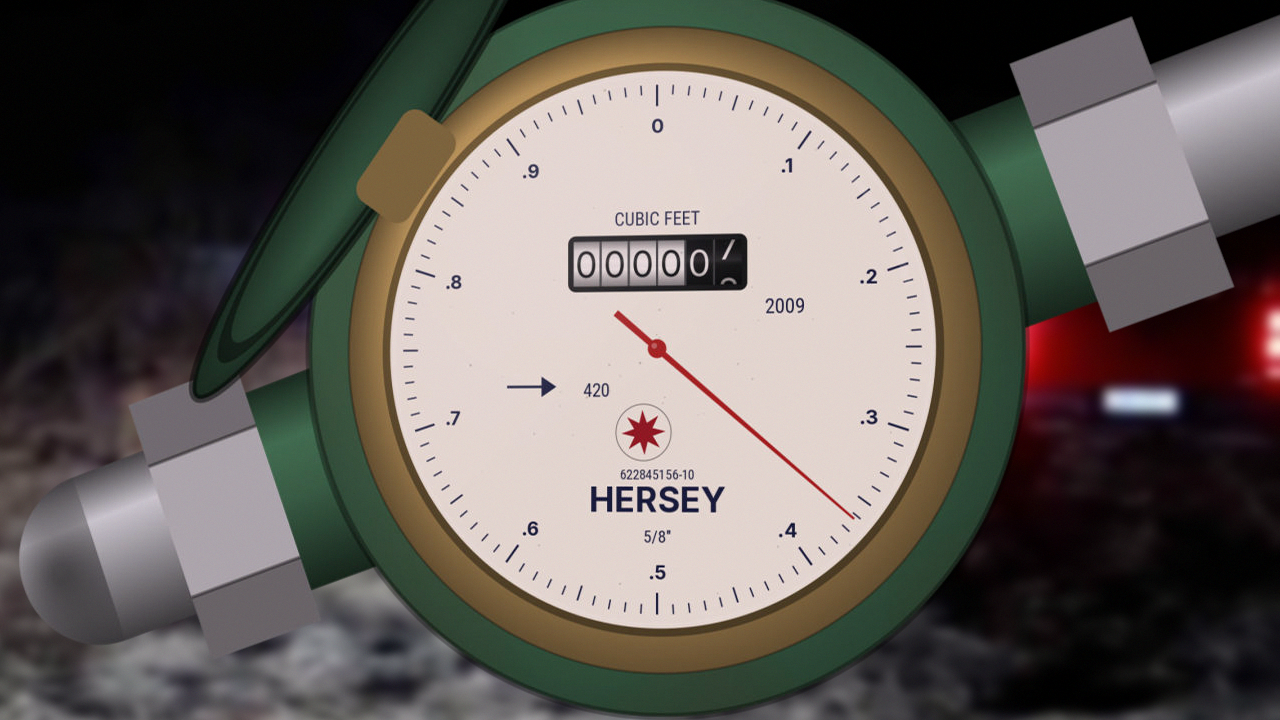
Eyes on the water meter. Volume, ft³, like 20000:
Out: 7.36
